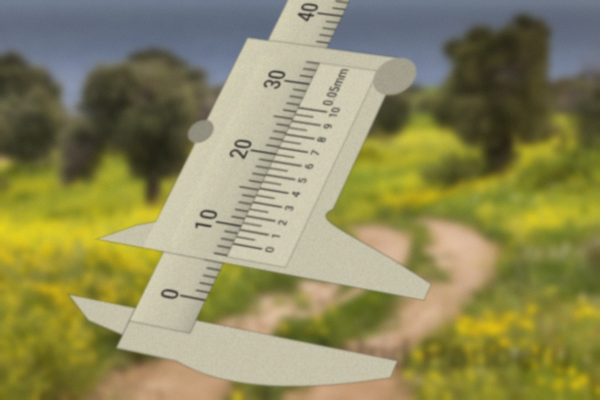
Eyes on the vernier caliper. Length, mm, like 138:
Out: 7.6
